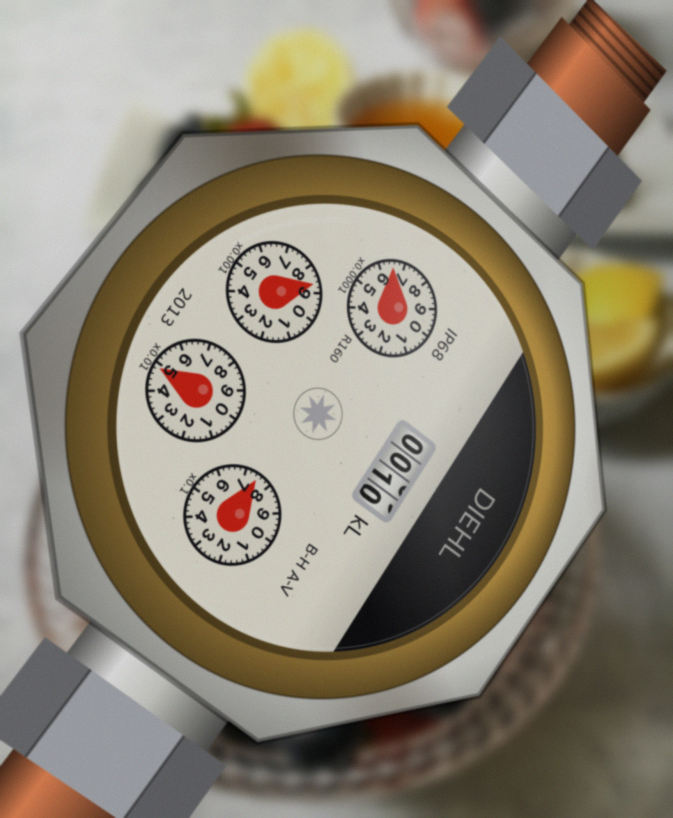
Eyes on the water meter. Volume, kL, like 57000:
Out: 9.7486
